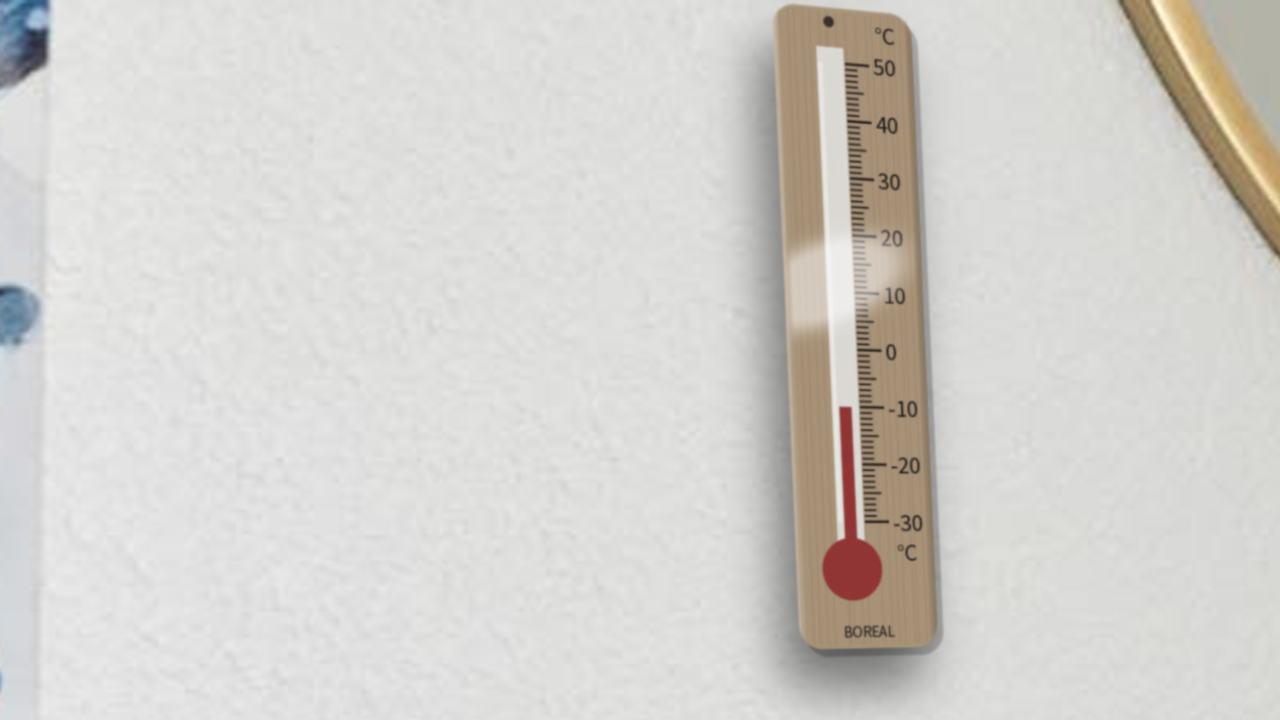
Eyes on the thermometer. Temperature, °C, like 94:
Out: -10
